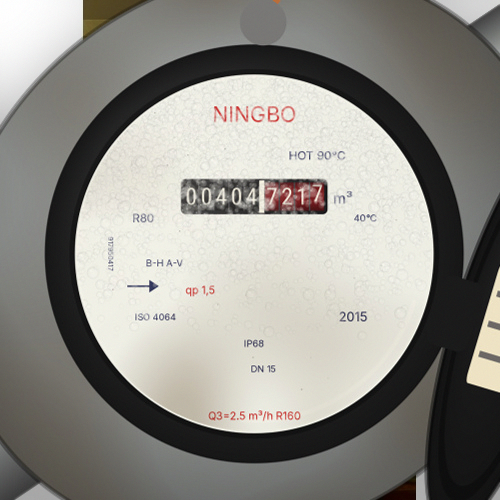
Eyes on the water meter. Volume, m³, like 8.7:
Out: 404.7217
